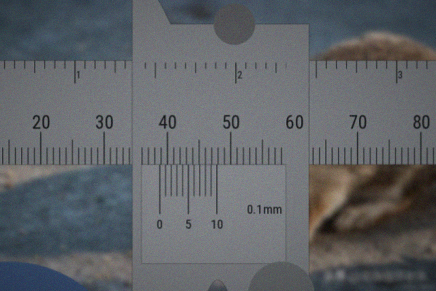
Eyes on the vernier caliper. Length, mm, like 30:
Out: 38.8
